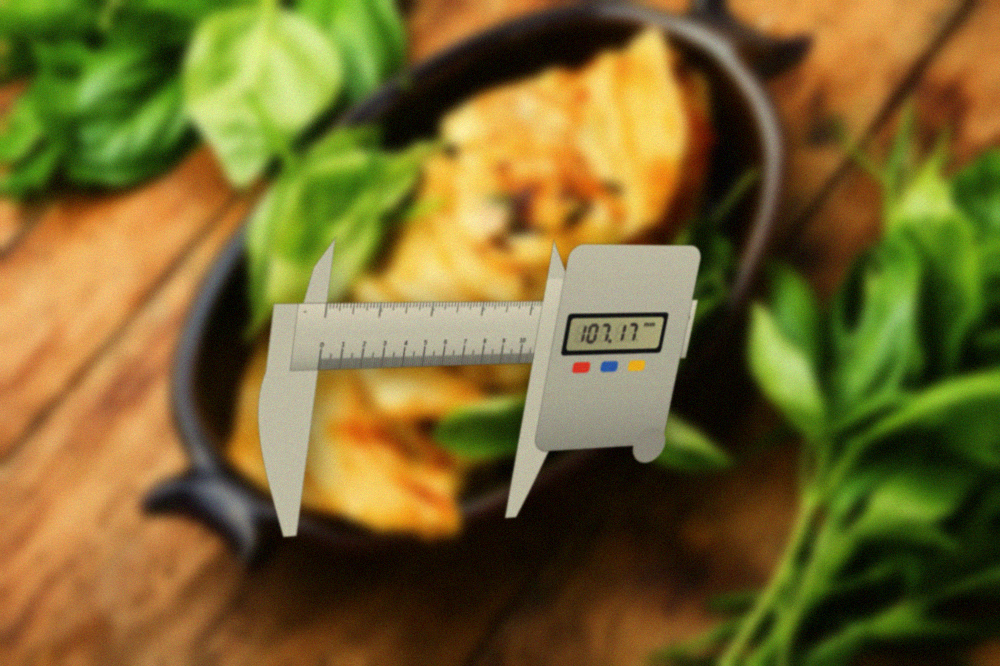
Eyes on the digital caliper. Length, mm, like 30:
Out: 107.17
